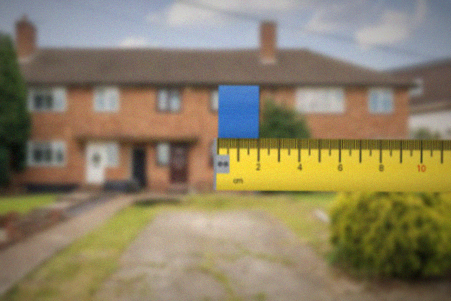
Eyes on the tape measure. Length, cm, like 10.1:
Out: 2
